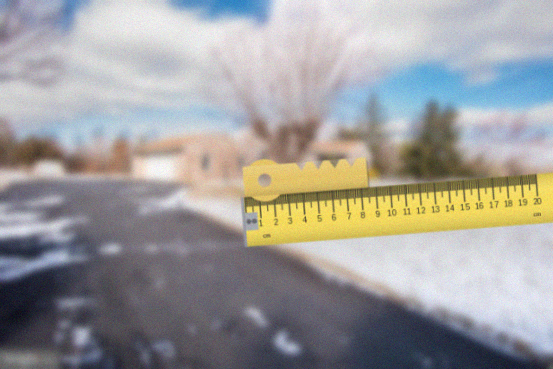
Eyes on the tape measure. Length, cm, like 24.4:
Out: 8.5
